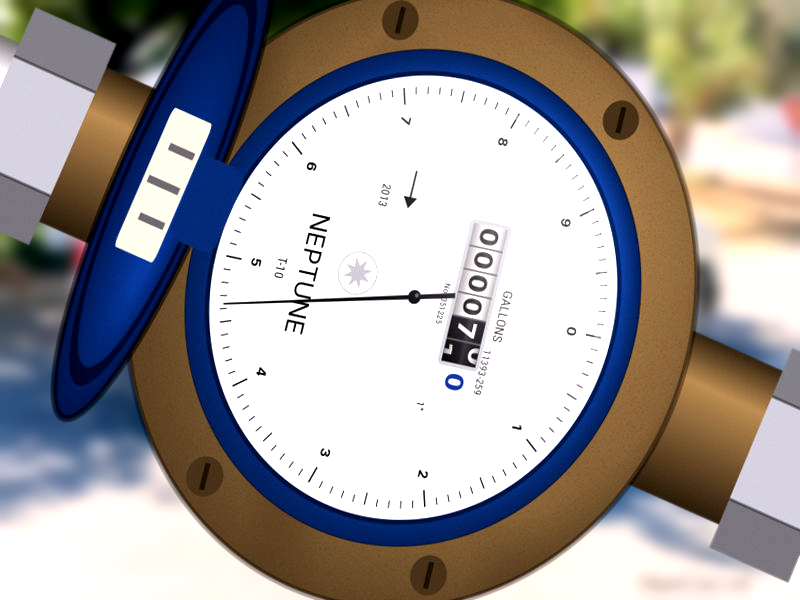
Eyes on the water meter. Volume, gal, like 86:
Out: 704.6
